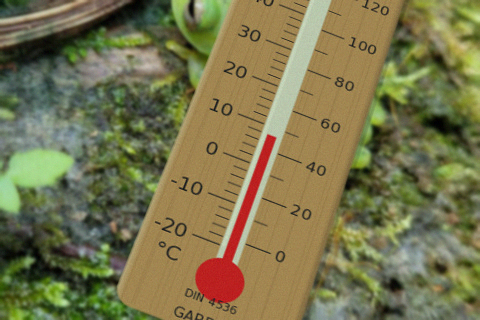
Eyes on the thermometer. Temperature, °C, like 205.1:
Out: 8
